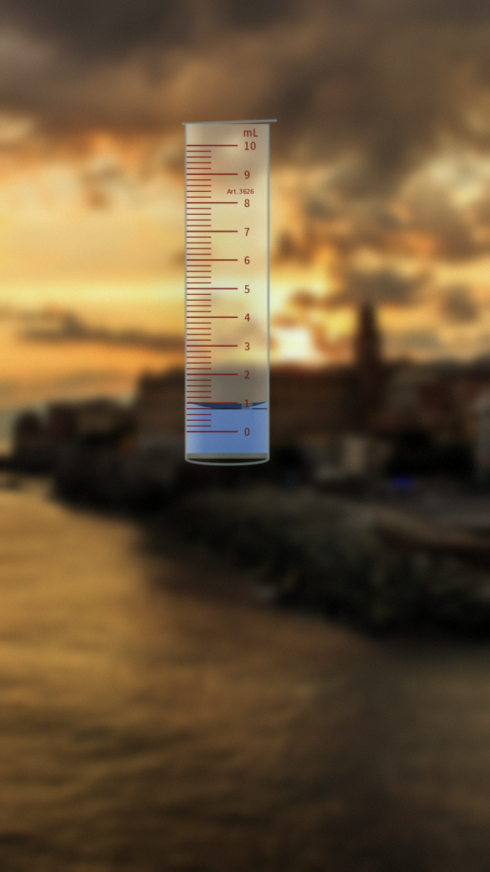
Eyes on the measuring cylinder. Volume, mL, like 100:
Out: 0.8
